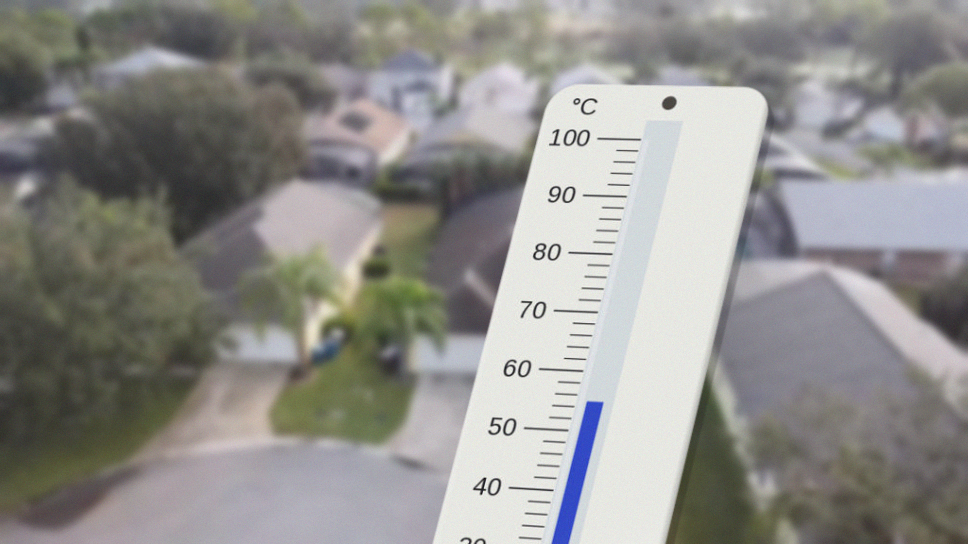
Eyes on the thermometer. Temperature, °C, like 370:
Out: 55
